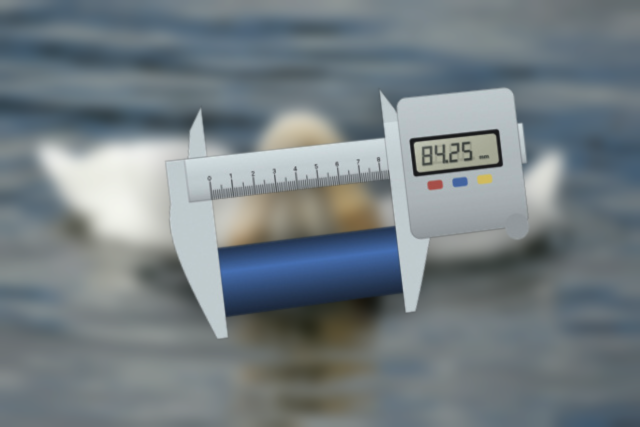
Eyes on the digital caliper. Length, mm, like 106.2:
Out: 84.25
